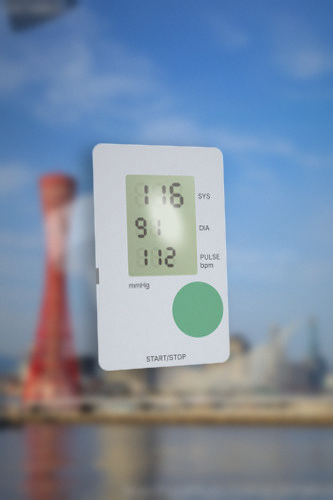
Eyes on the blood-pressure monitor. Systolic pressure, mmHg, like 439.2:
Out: 116
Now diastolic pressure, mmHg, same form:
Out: 91
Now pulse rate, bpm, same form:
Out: 112
